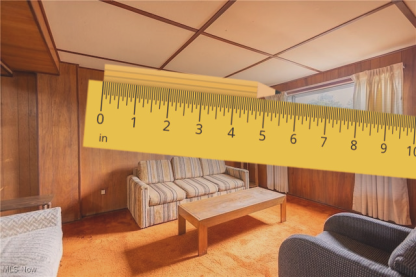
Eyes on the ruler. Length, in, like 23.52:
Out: 5.5
